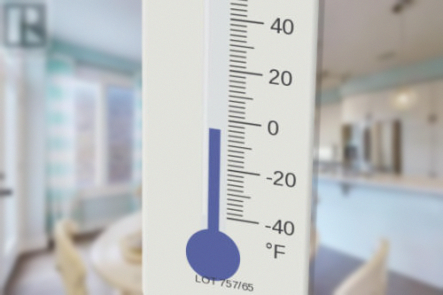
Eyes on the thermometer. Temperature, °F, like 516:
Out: -4
